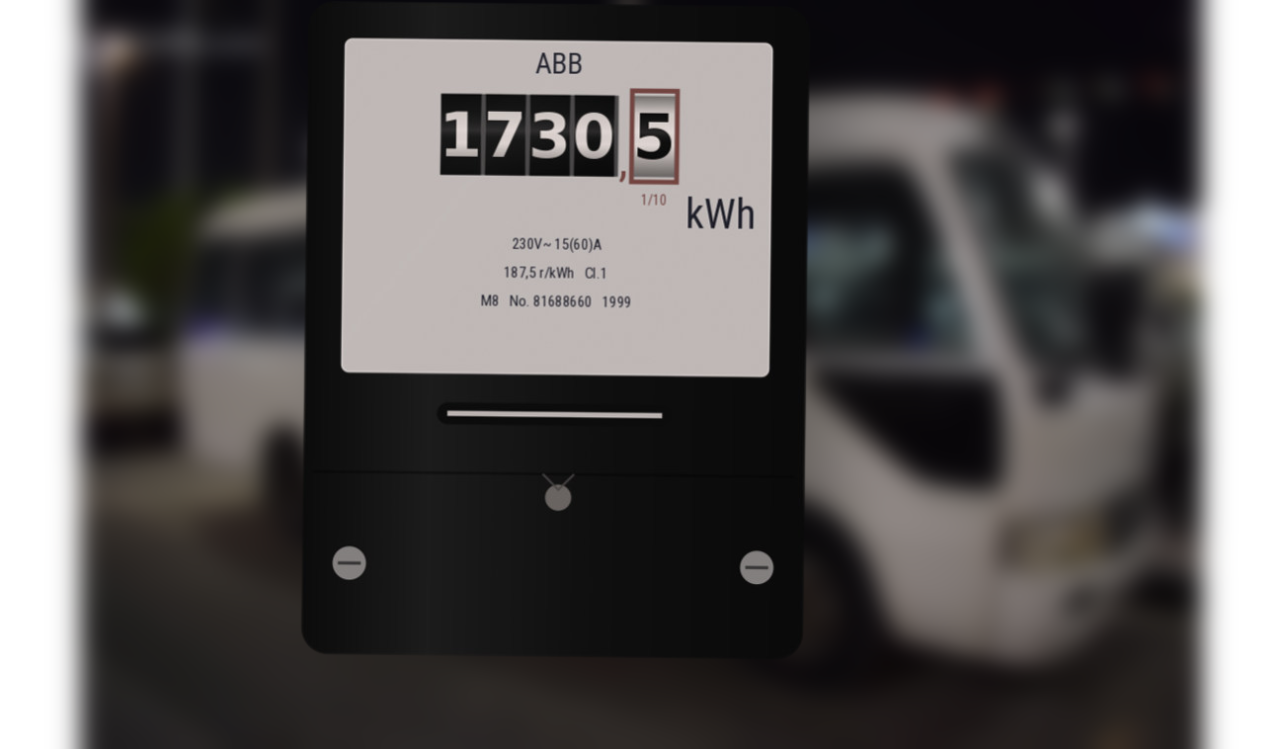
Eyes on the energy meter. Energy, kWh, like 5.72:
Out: 1730.5
